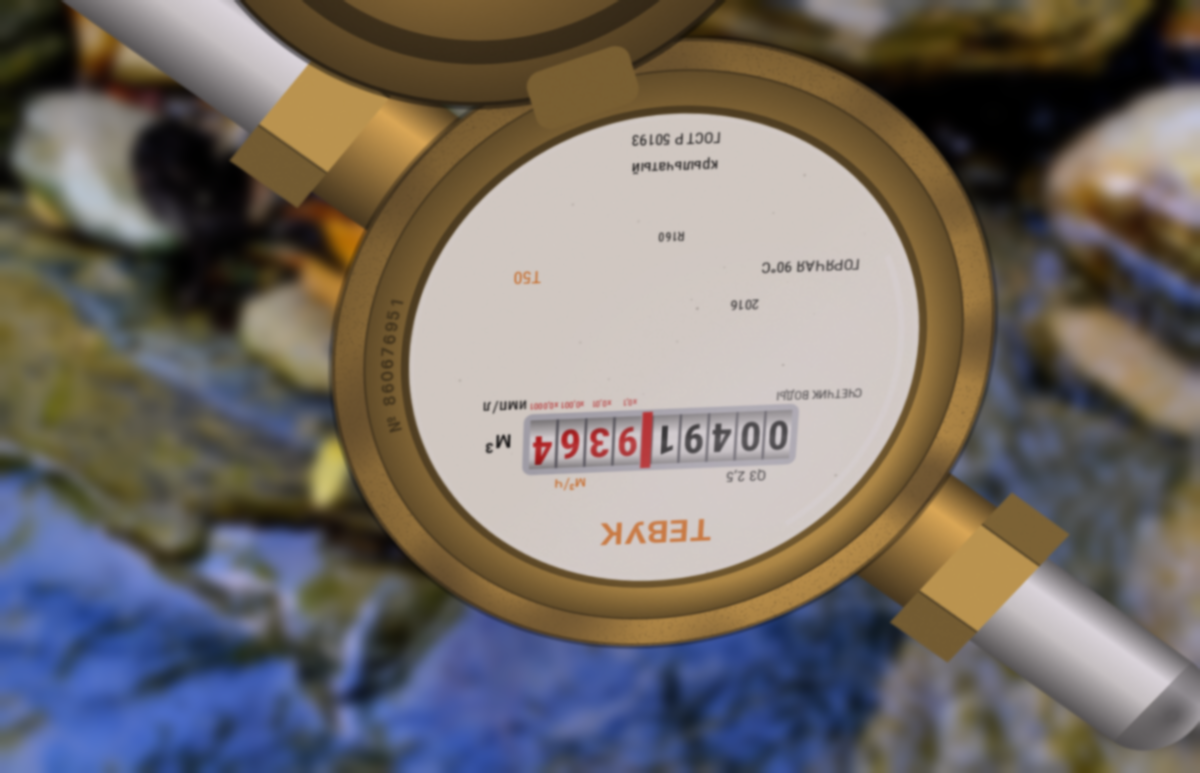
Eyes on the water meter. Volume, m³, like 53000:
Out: 491.9364
